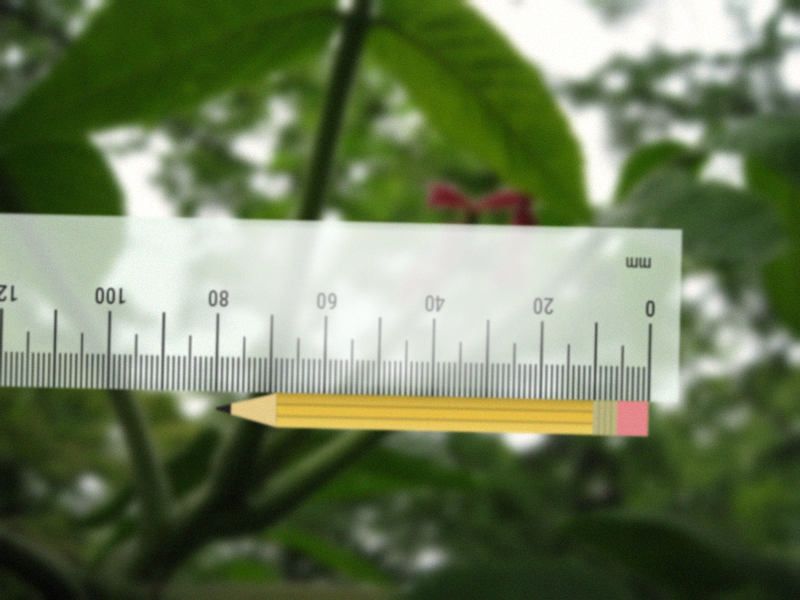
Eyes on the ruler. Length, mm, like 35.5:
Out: 80
